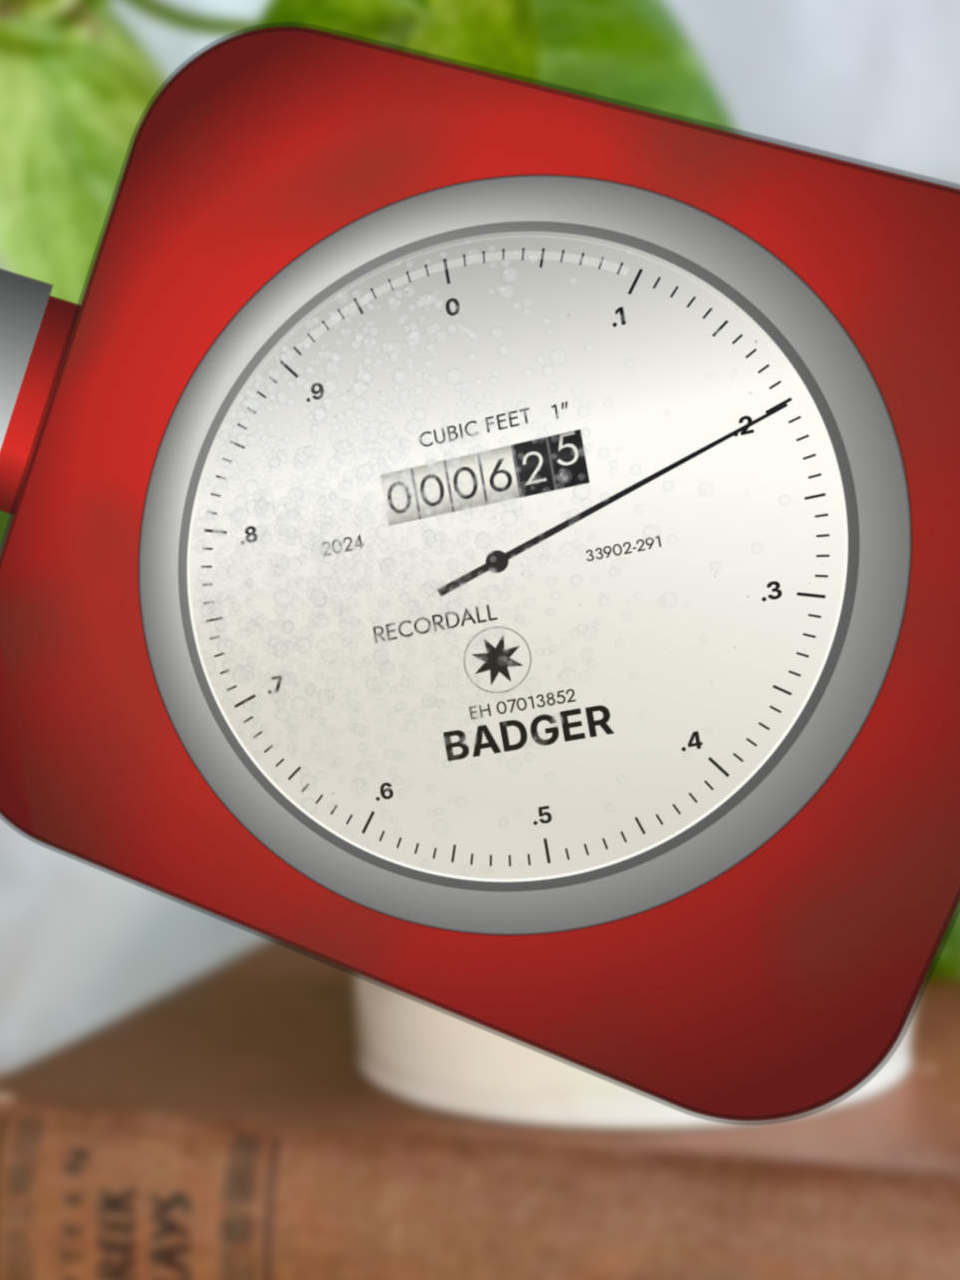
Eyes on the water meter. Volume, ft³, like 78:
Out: 625.20
